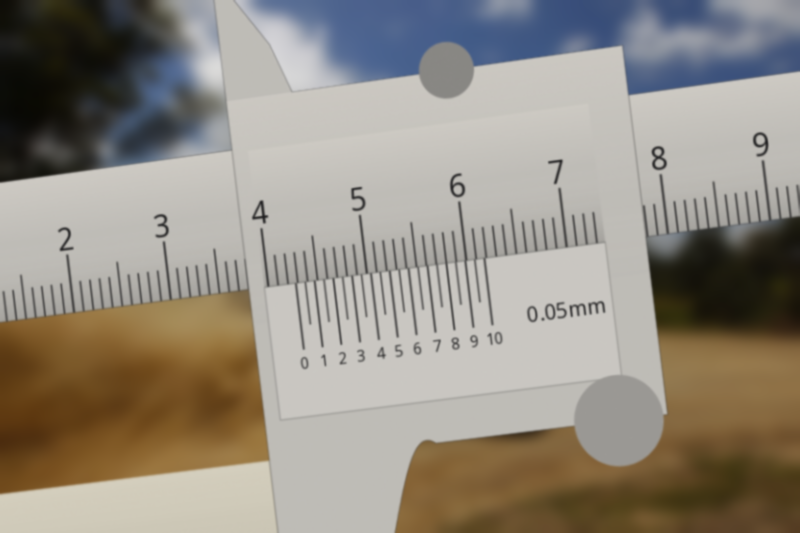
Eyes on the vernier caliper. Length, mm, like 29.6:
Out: 42.8
